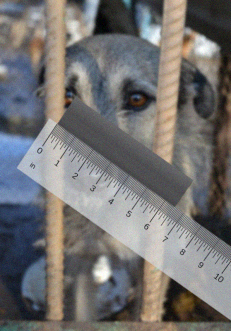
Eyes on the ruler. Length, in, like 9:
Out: 6.5
